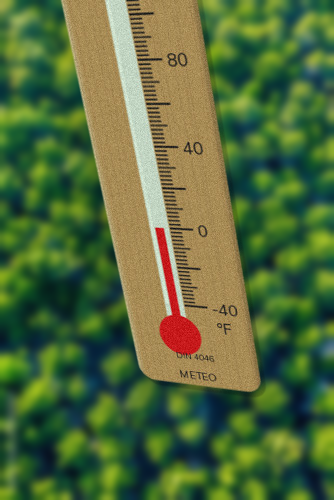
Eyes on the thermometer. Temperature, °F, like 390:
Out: 0
